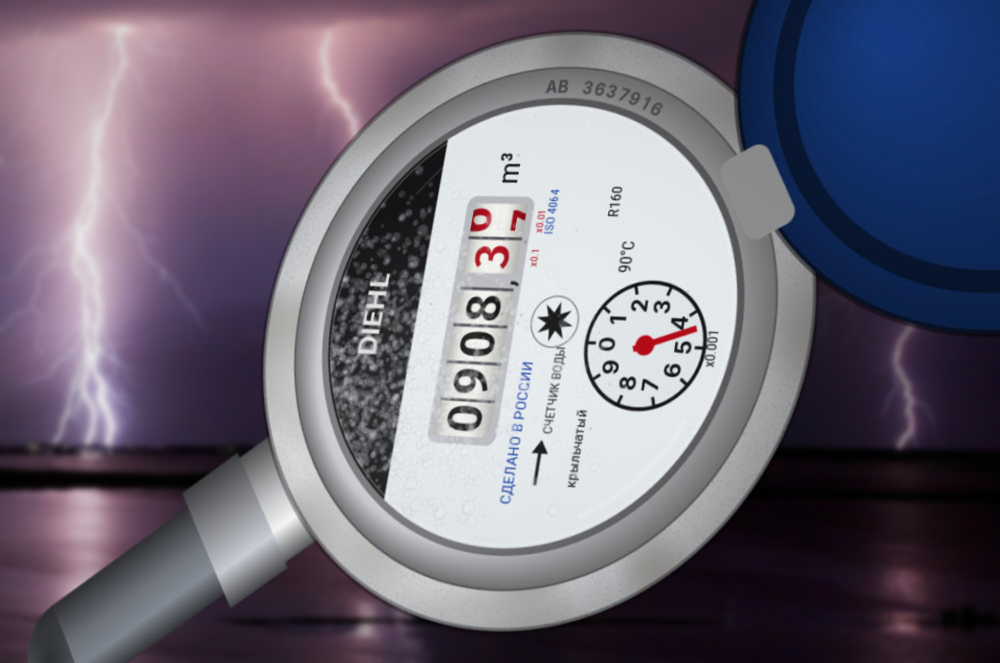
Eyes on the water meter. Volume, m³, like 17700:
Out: 908.364
